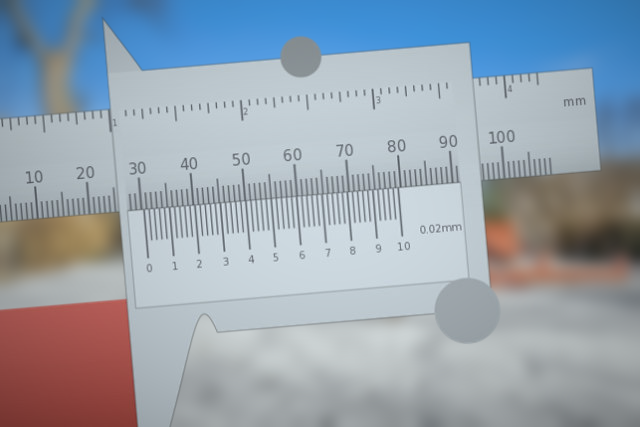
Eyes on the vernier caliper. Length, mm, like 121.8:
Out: 30.5
